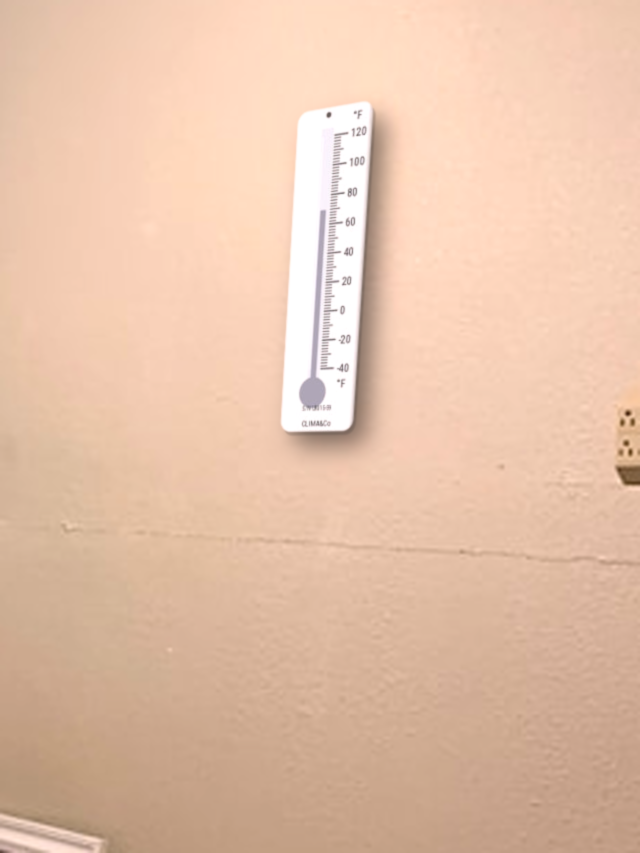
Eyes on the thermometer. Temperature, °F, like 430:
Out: 70
